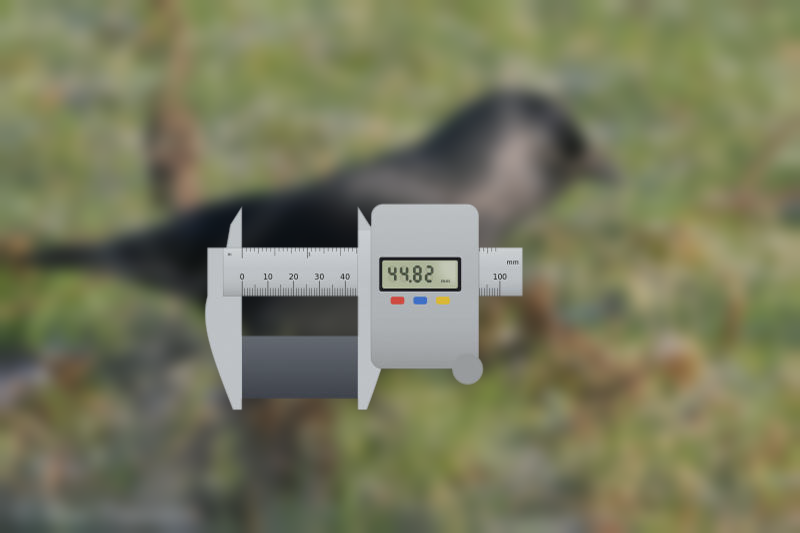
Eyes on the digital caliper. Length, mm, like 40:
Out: 44.82
